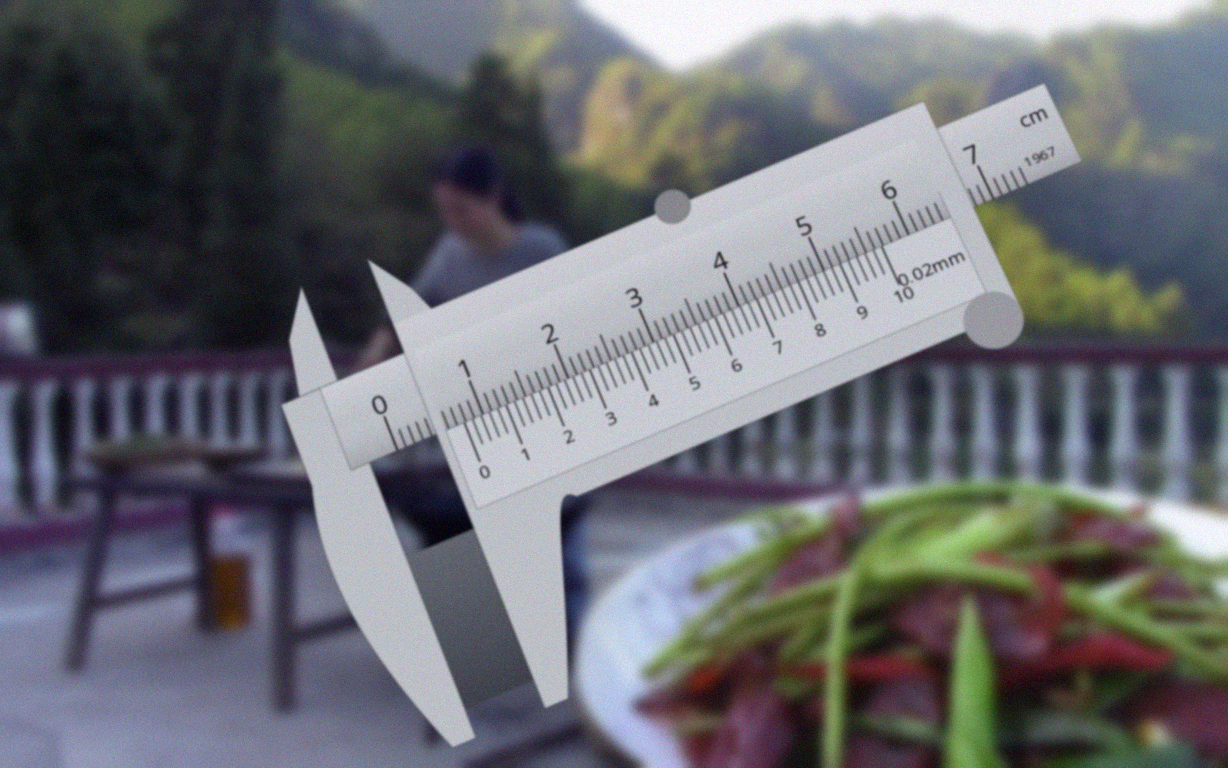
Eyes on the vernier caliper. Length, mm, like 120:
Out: 7.8
